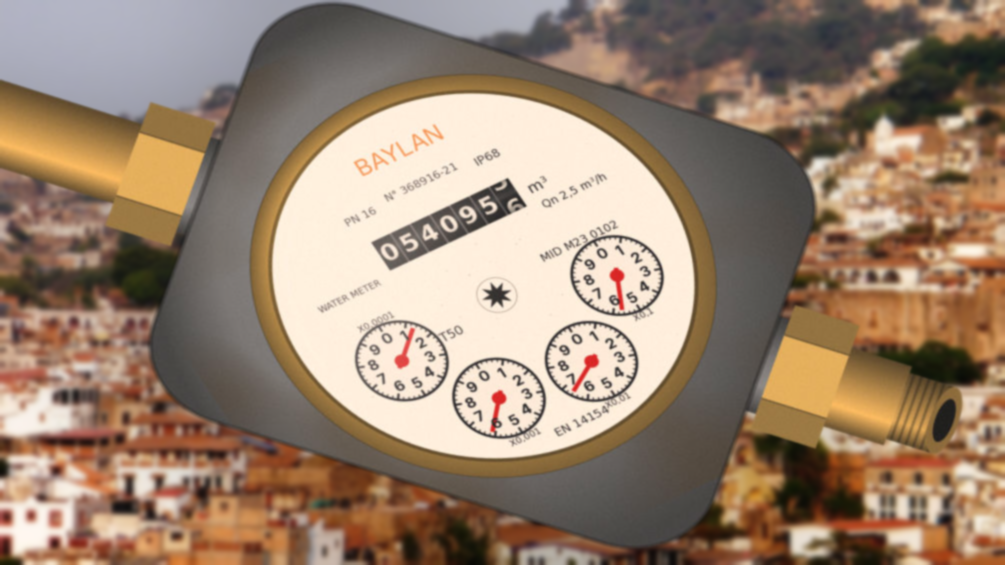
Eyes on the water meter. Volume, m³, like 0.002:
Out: 540955.5661
